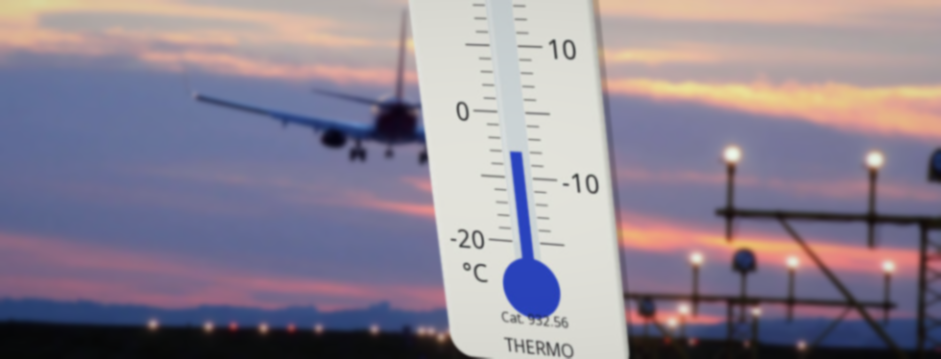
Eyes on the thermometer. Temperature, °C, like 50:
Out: -6
